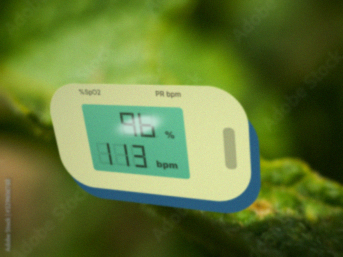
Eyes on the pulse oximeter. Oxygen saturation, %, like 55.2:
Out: 96
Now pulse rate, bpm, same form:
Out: 113
